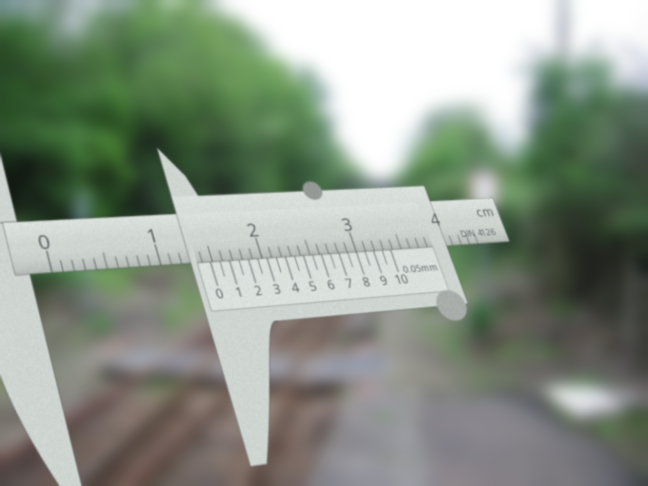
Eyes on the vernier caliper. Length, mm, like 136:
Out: 14.8
